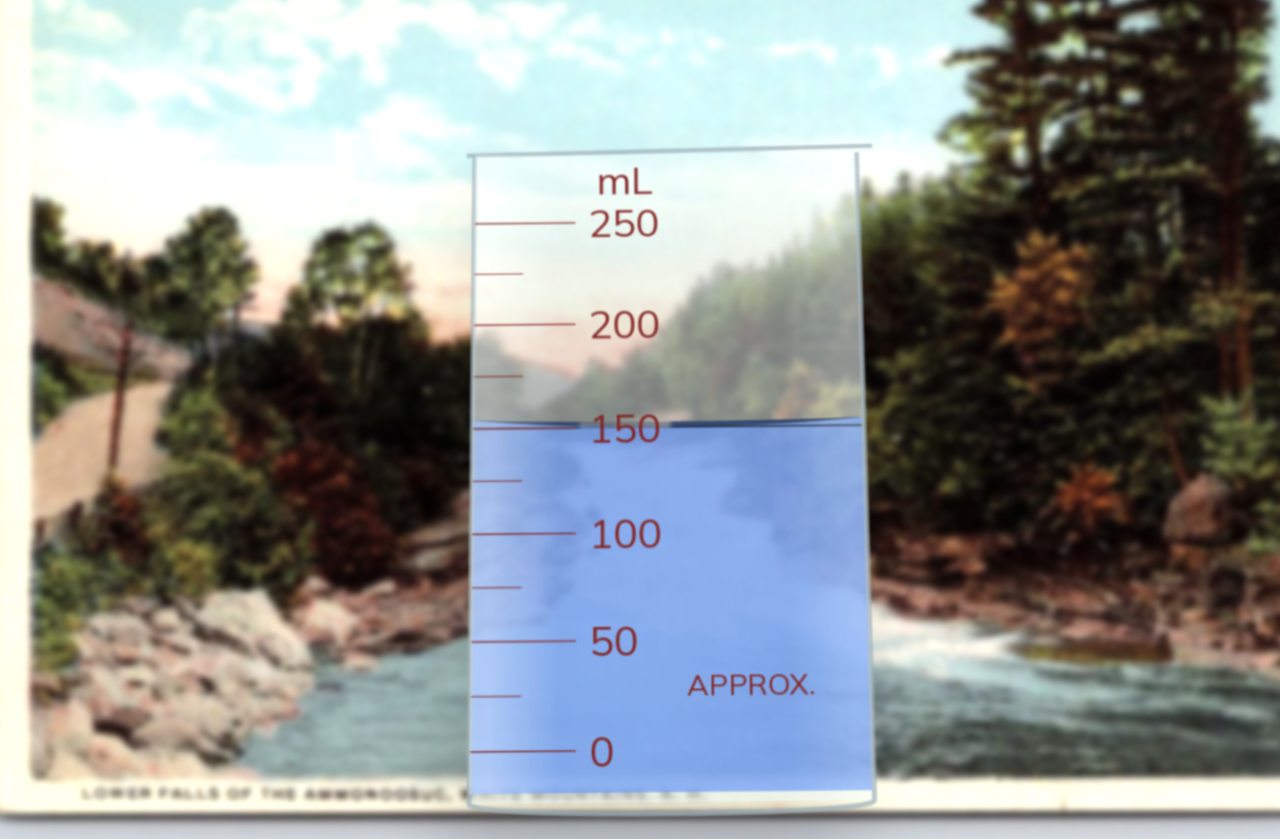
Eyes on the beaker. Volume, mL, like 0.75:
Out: 150
